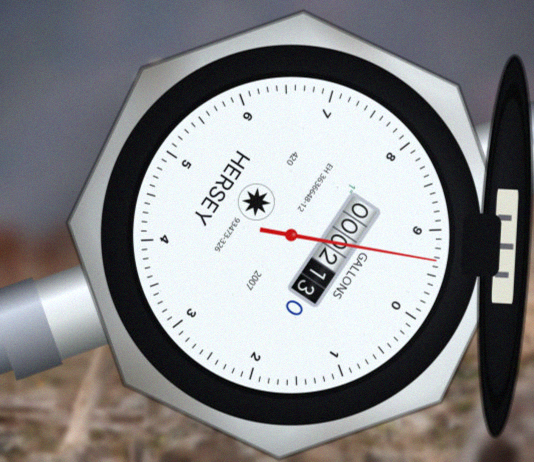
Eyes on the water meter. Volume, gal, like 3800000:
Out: 2129.3
